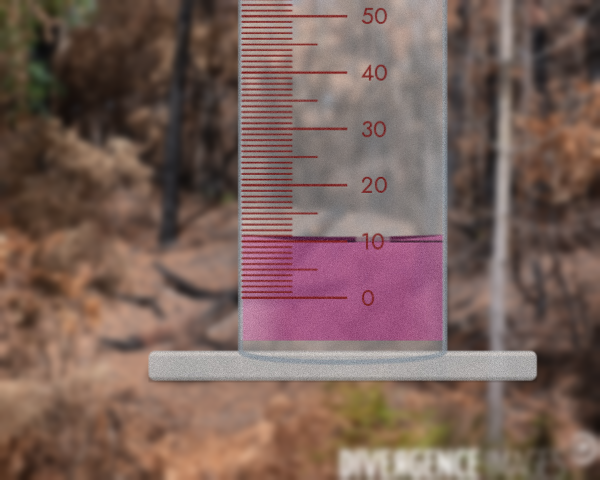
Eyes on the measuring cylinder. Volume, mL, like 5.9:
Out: 10
